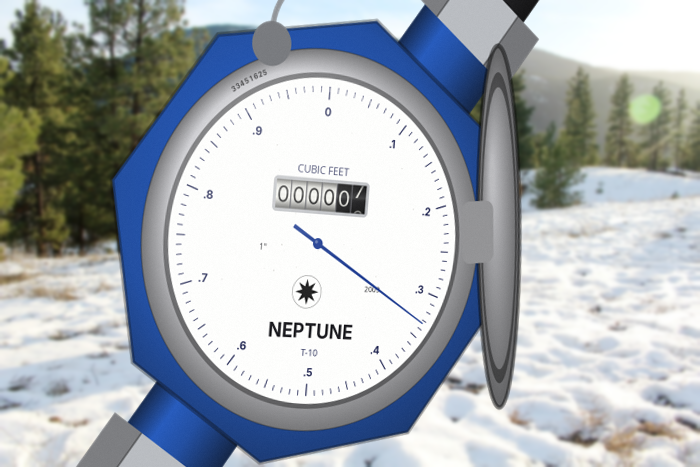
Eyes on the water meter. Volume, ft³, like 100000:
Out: 7.33
